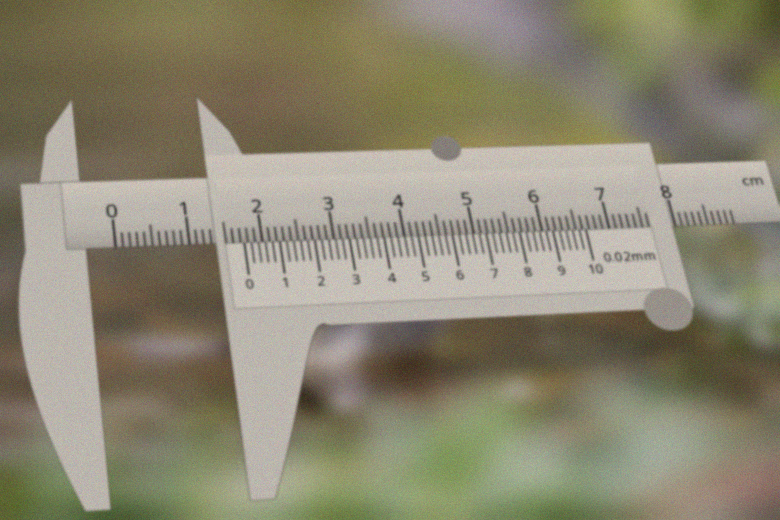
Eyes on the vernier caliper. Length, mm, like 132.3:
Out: 17.5
